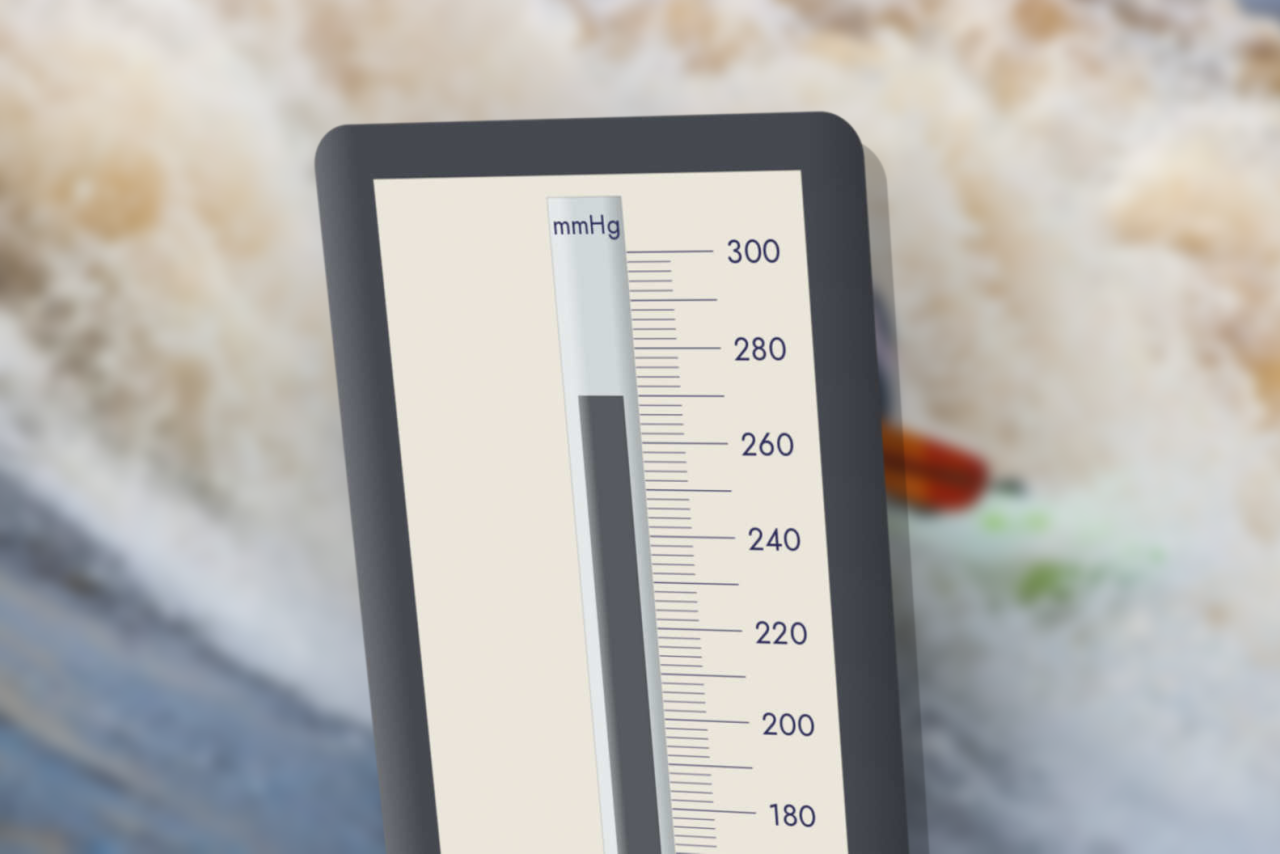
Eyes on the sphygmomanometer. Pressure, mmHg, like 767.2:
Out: 270
